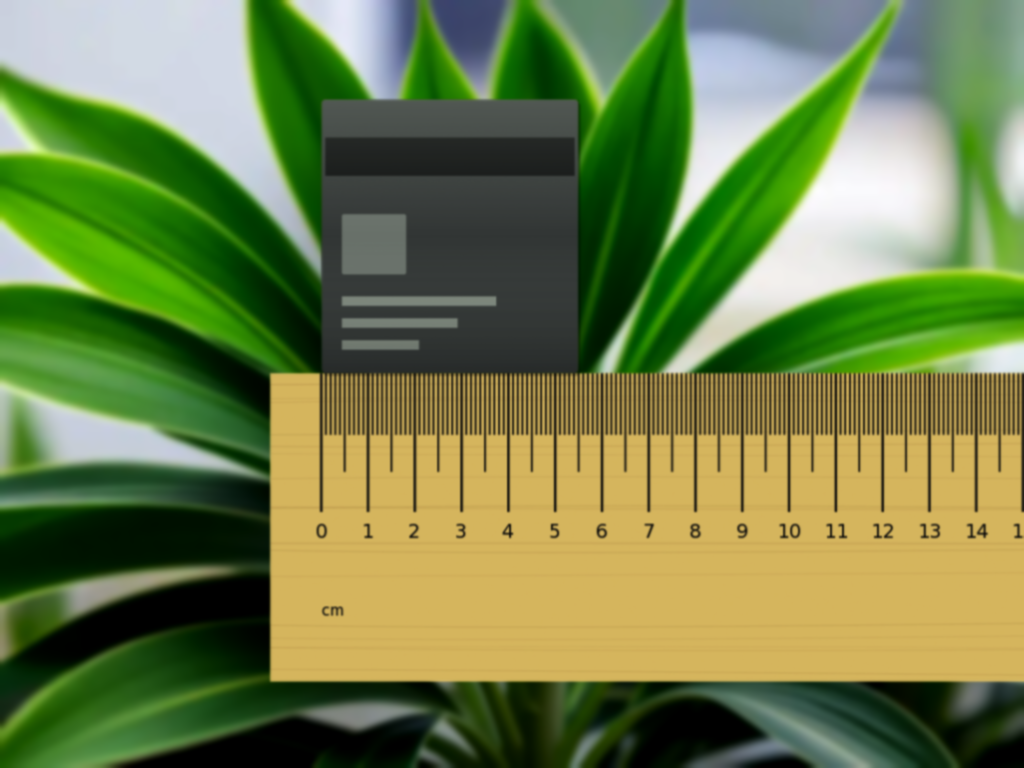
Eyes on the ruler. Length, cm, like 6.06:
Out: 5.5
